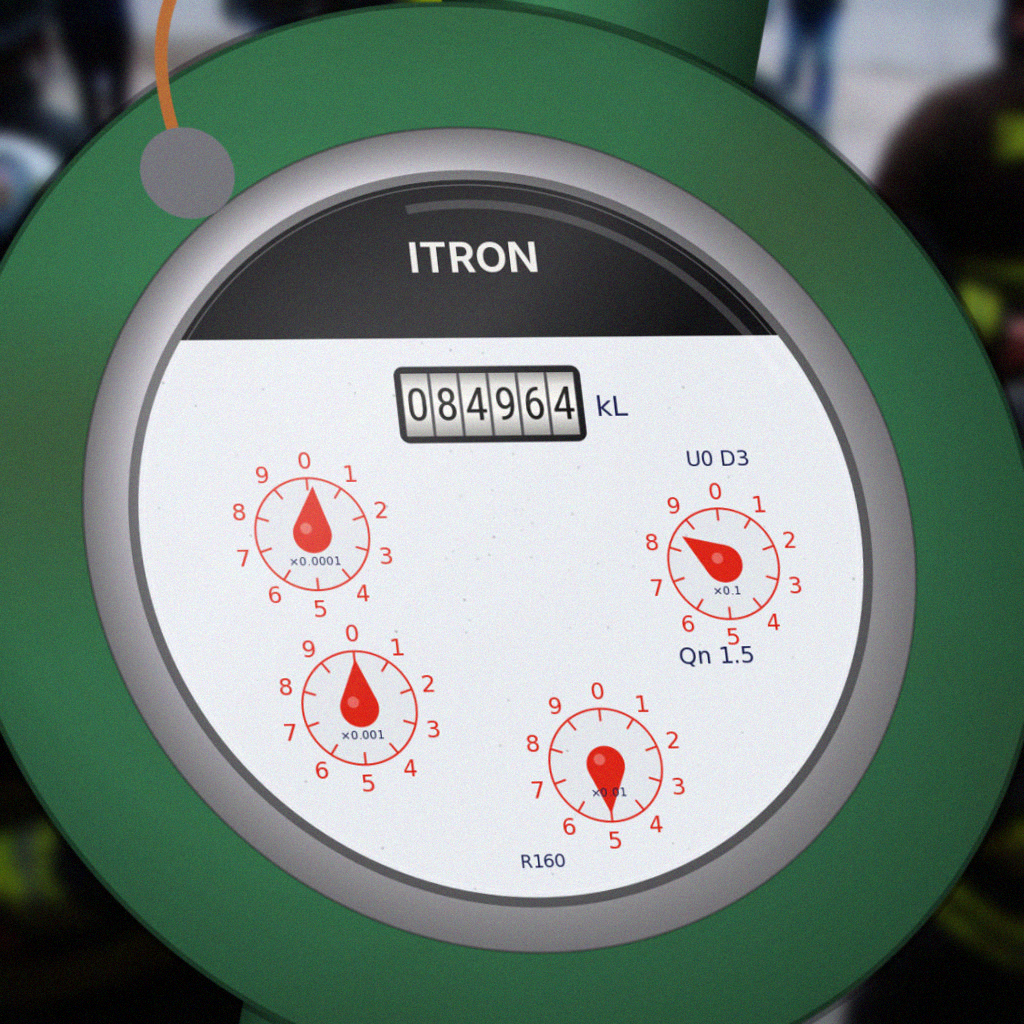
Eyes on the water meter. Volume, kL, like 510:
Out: 84964.8500
